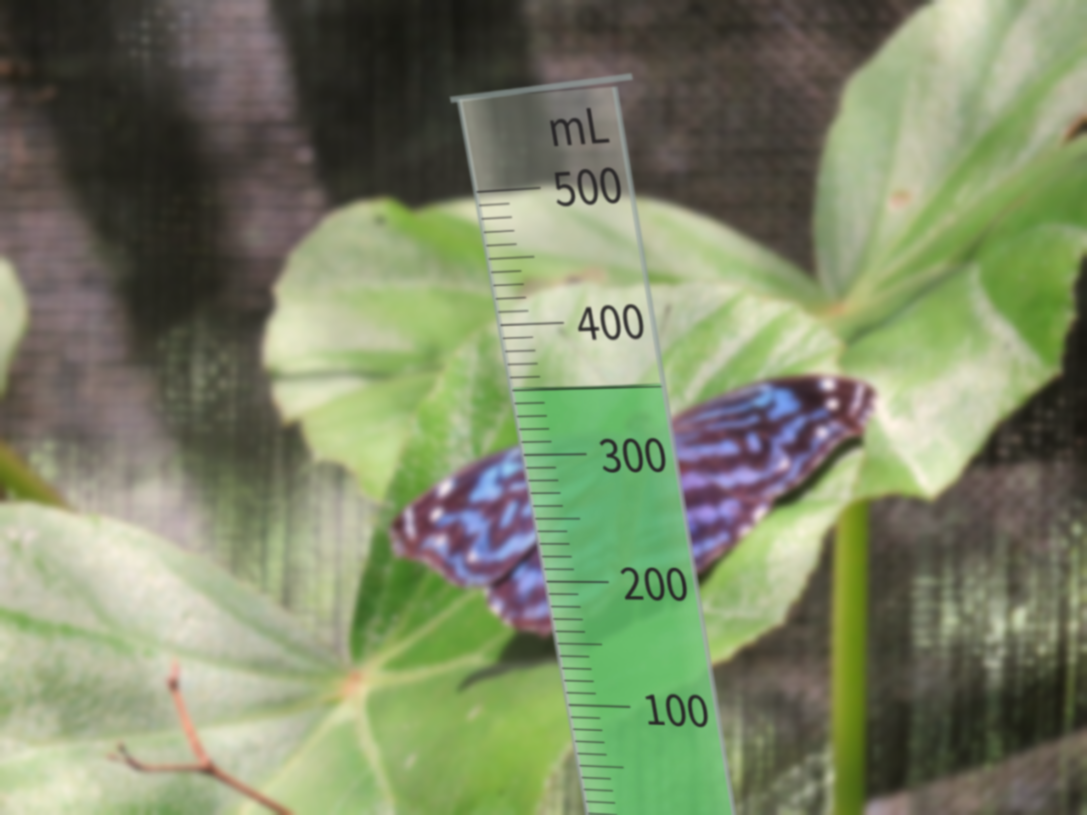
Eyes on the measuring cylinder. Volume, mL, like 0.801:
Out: 350
